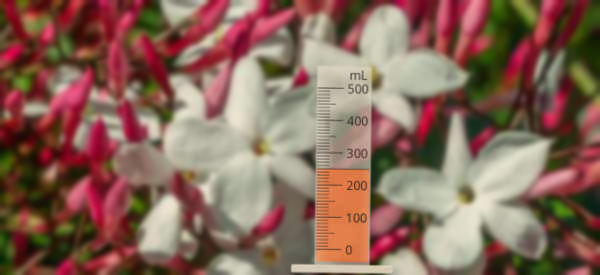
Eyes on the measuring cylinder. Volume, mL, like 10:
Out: 250
